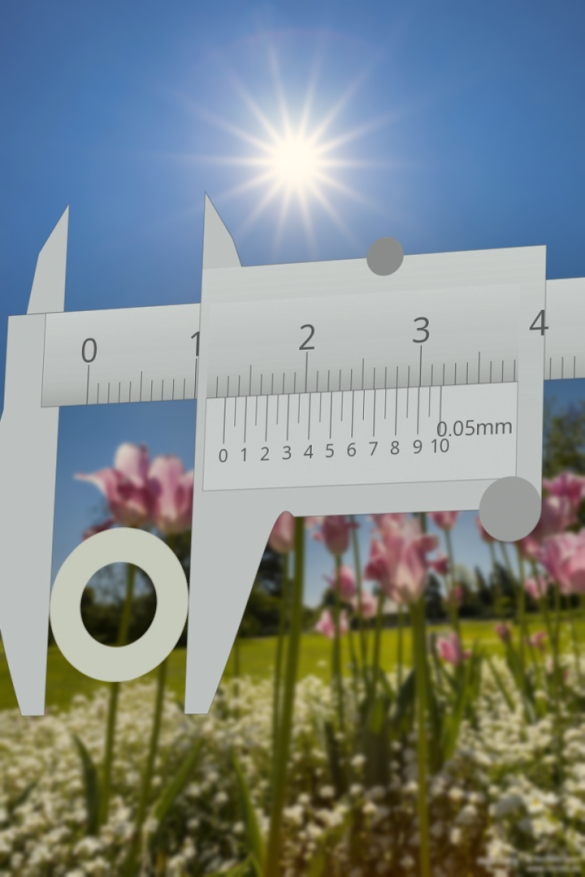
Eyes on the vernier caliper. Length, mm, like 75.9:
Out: 12.8
